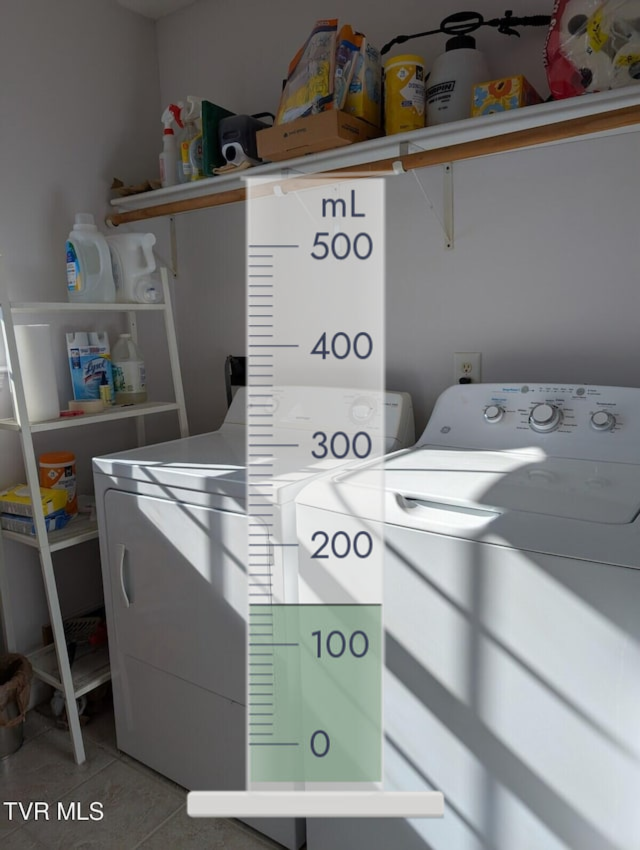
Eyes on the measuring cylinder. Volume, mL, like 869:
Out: 140
